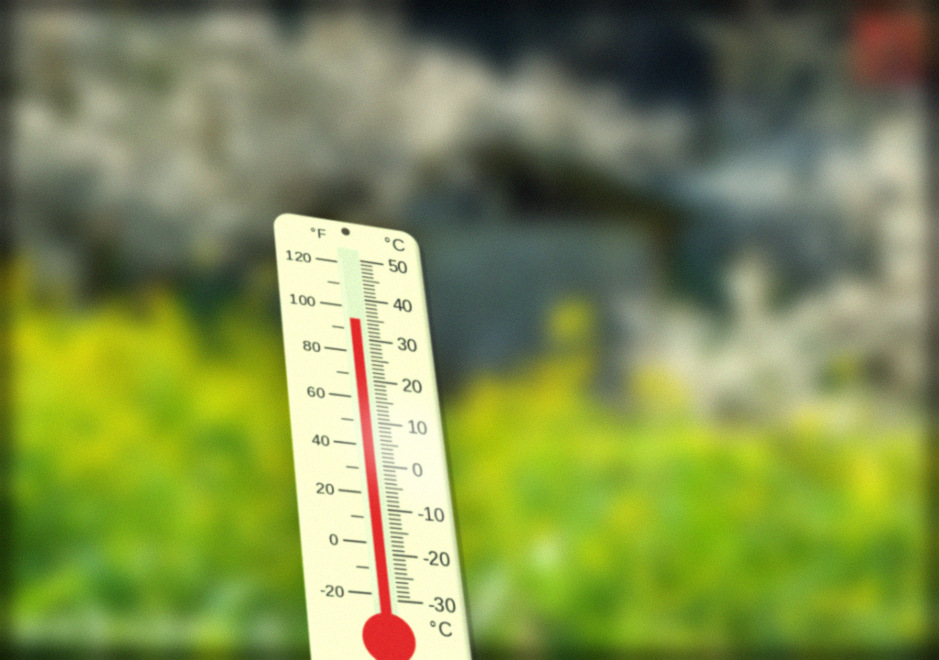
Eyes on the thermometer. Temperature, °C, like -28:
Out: 35
